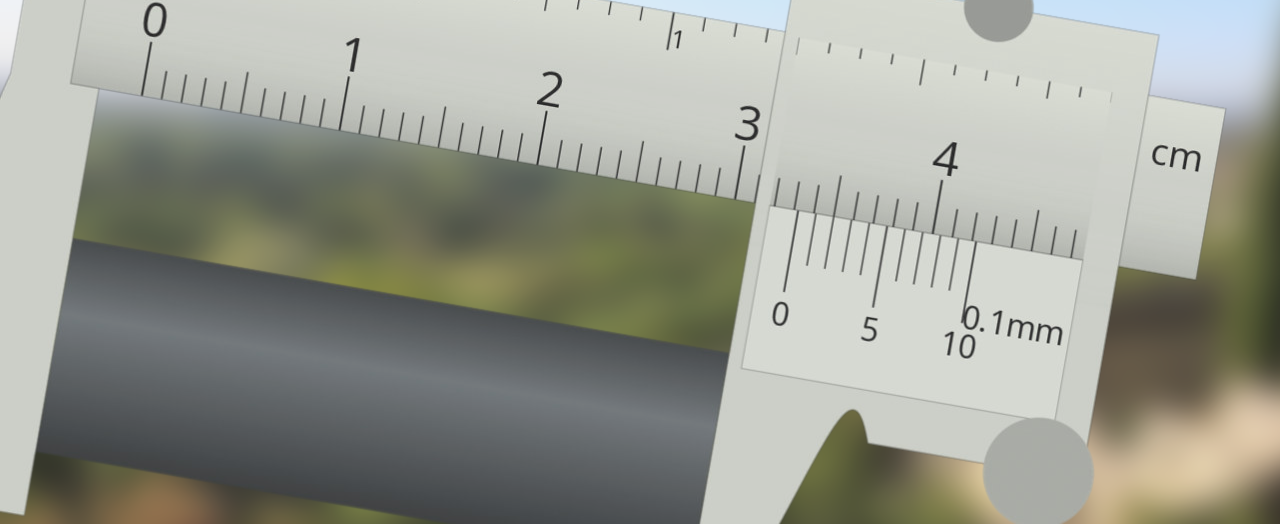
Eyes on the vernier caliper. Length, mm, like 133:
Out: 33.2
